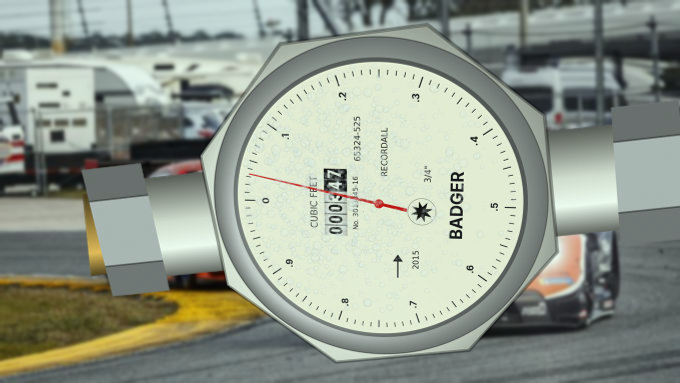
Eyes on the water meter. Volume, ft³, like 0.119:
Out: 347.03
